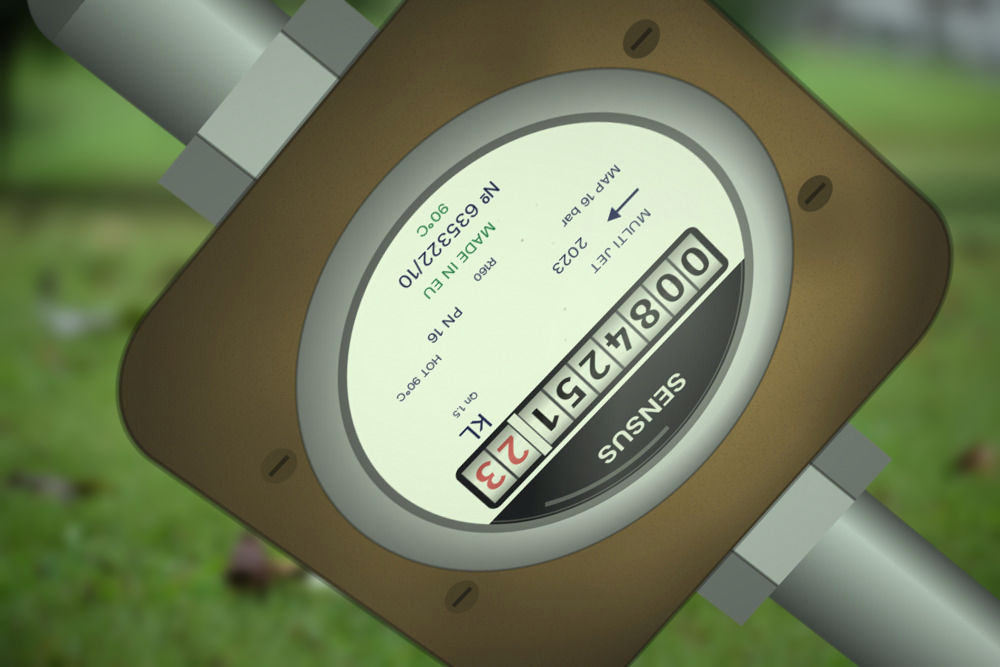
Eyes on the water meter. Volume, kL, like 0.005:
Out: 84251.23
